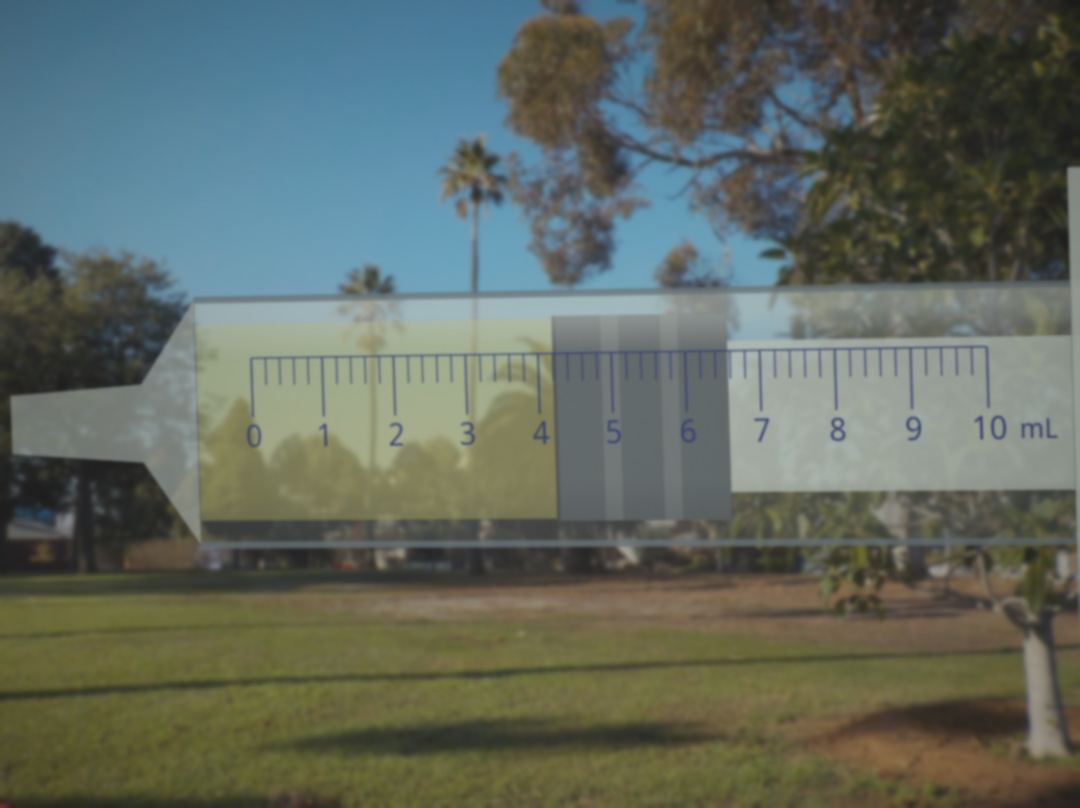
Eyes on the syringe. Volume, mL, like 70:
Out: 4.2
